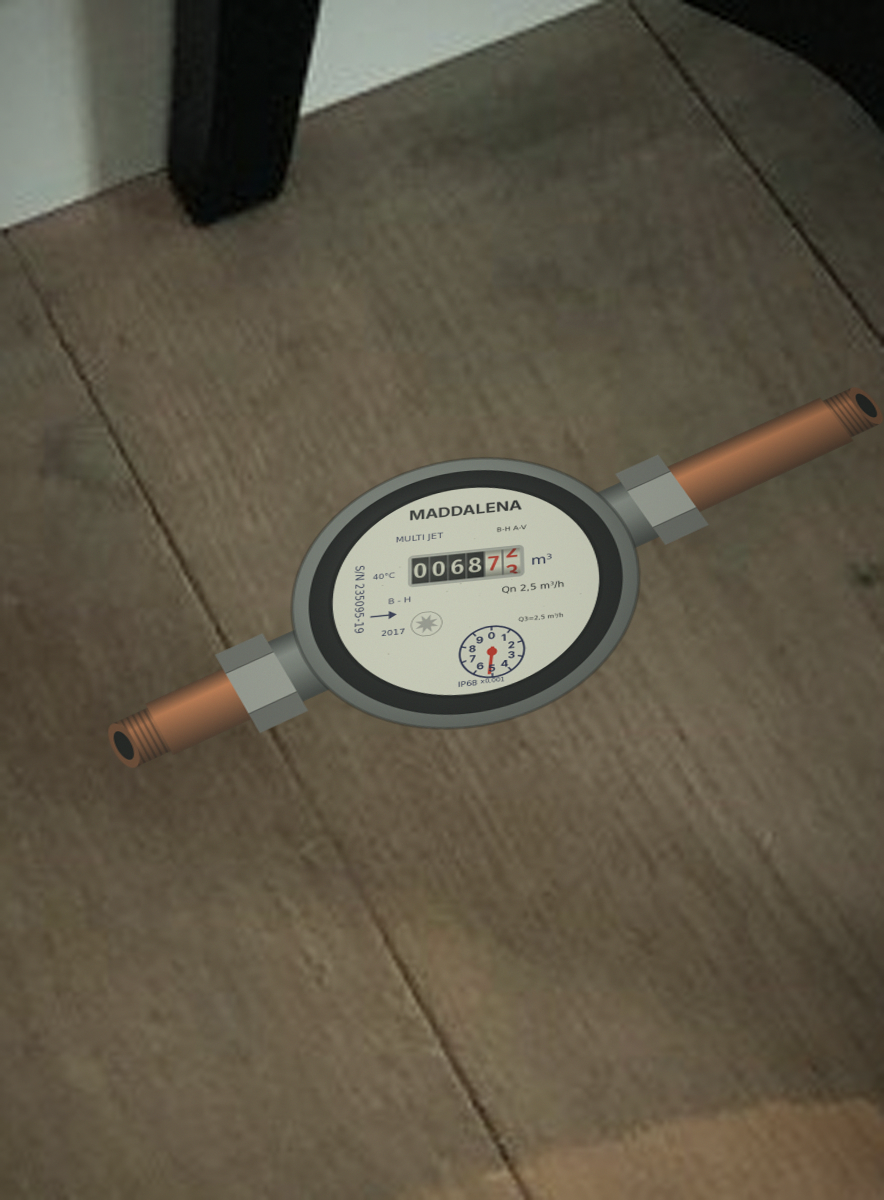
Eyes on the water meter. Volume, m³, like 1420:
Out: 68.725
